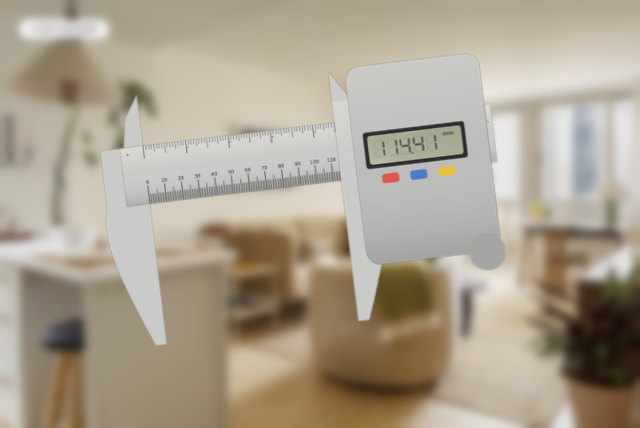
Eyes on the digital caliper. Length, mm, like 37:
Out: 114.41
